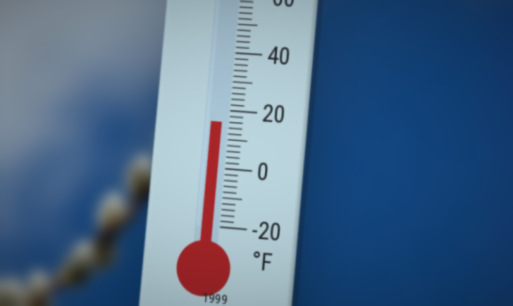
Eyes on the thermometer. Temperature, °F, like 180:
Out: 16
